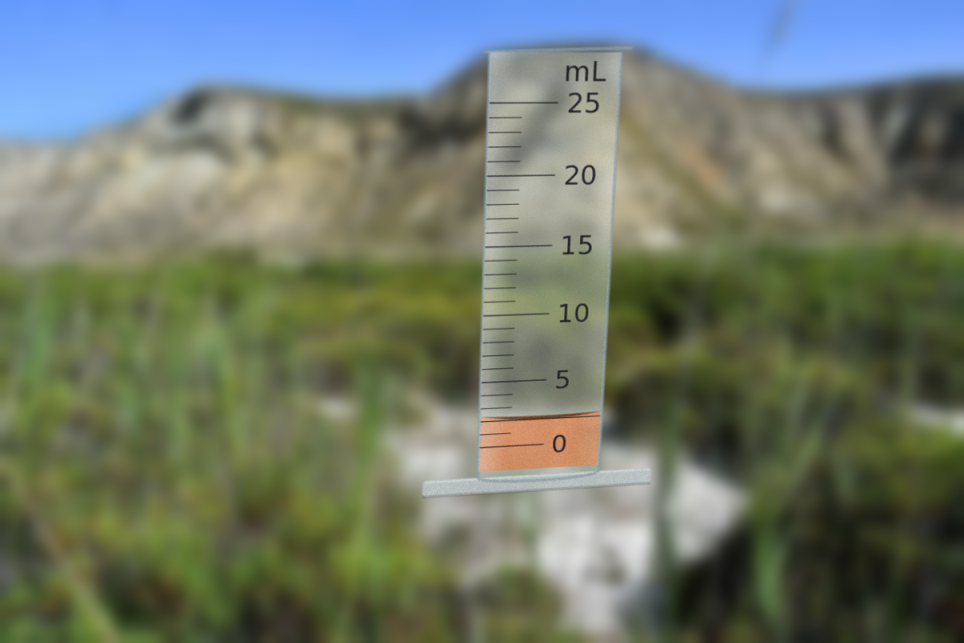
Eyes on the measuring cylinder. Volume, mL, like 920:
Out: 2
